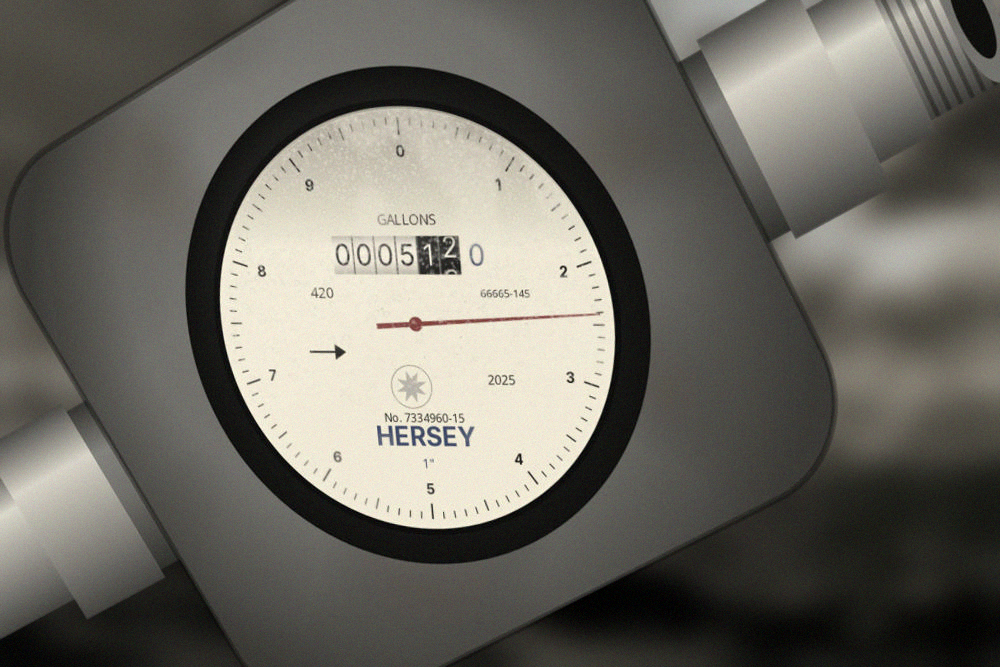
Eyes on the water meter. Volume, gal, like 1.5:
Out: 5122.4
